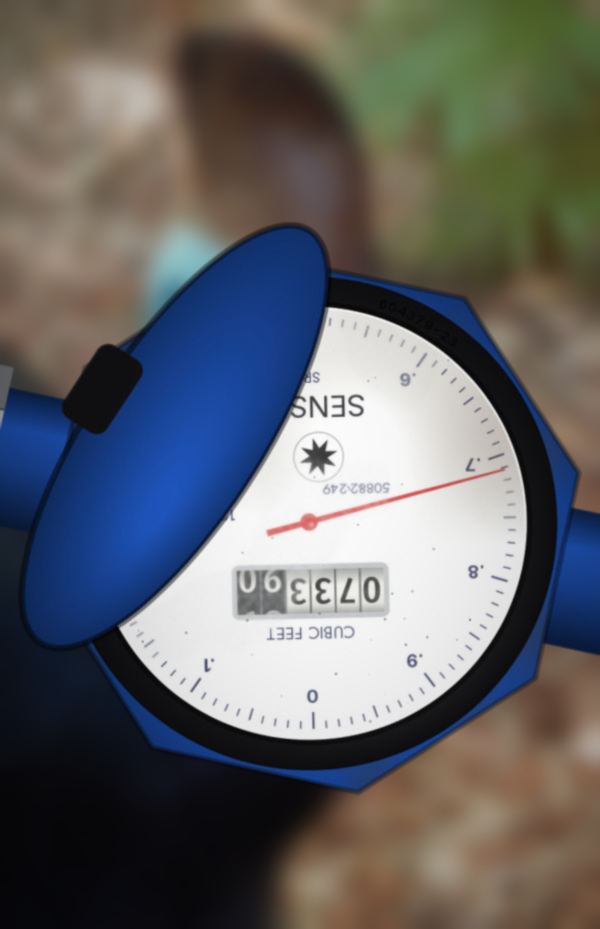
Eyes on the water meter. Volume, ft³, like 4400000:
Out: 73389.71
